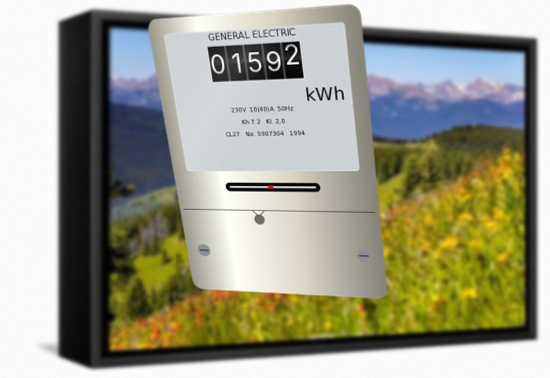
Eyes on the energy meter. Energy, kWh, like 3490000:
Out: 1592
